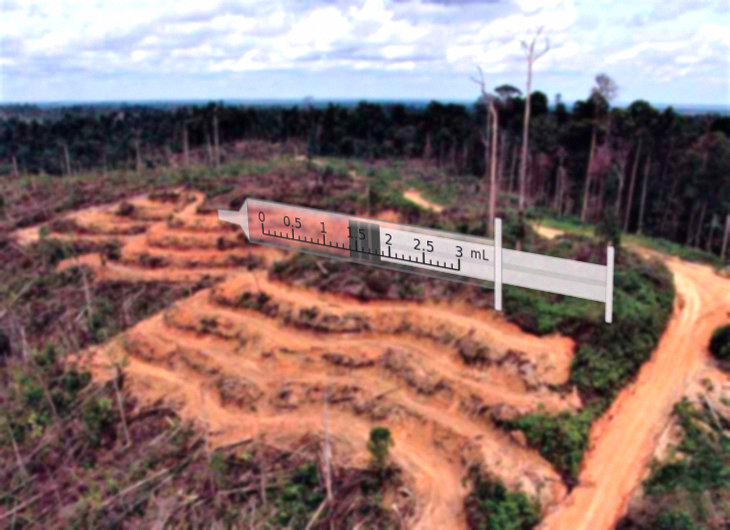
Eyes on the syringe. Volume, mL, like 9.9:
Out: 1.4
